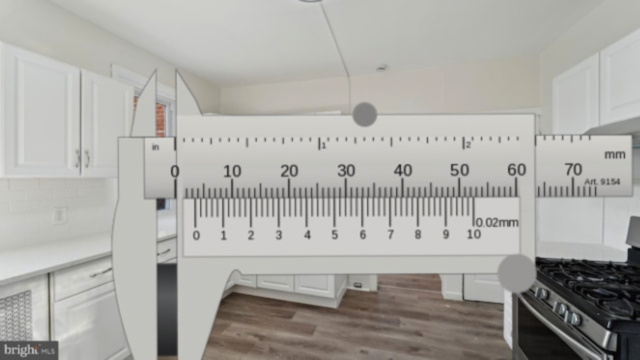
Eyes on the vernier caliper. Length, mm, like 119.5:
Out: 3.5
